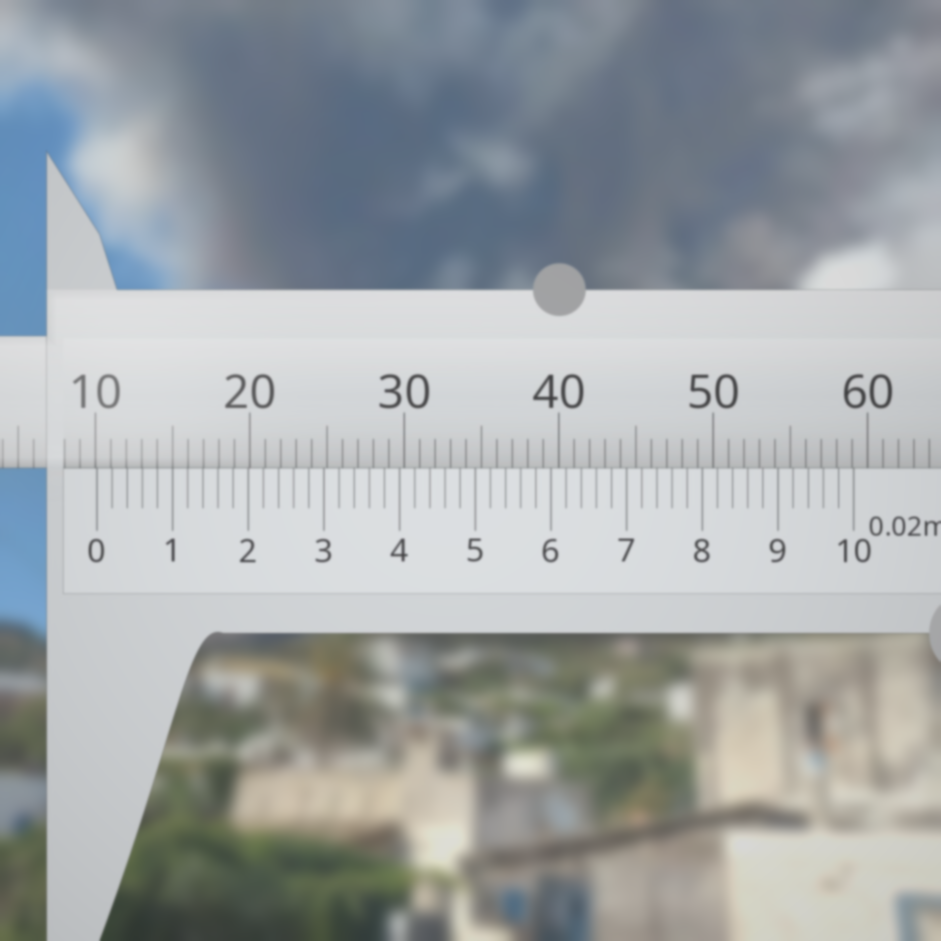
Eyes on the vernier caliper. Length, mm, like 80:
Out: 10.1
